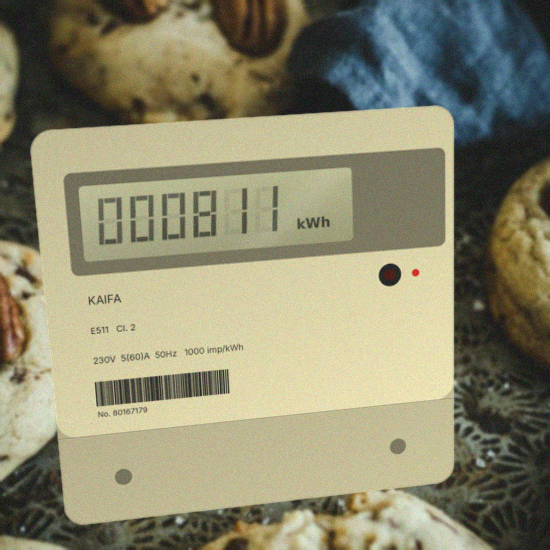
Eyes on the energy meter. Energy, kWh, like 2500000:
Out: 811
